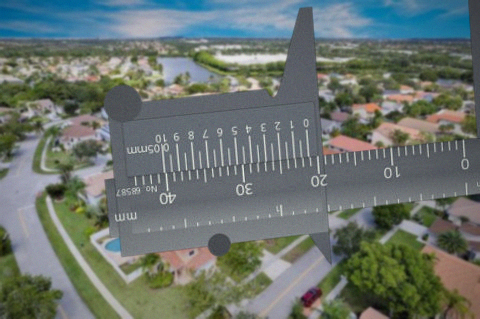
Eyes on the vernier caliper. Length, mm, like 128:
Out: 21.2
